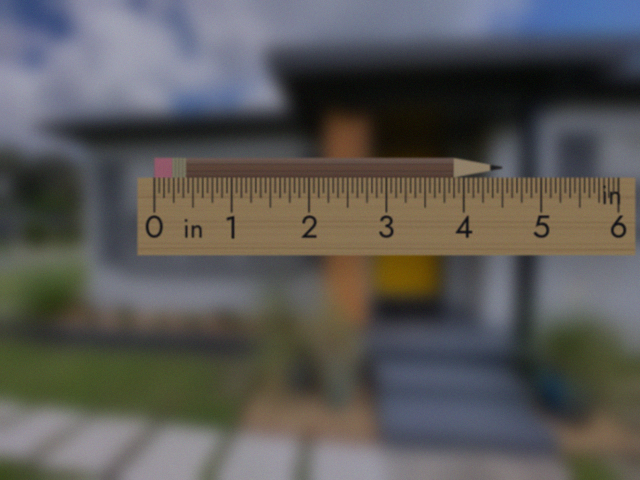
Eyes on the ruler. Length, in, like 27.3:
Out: 4.5
